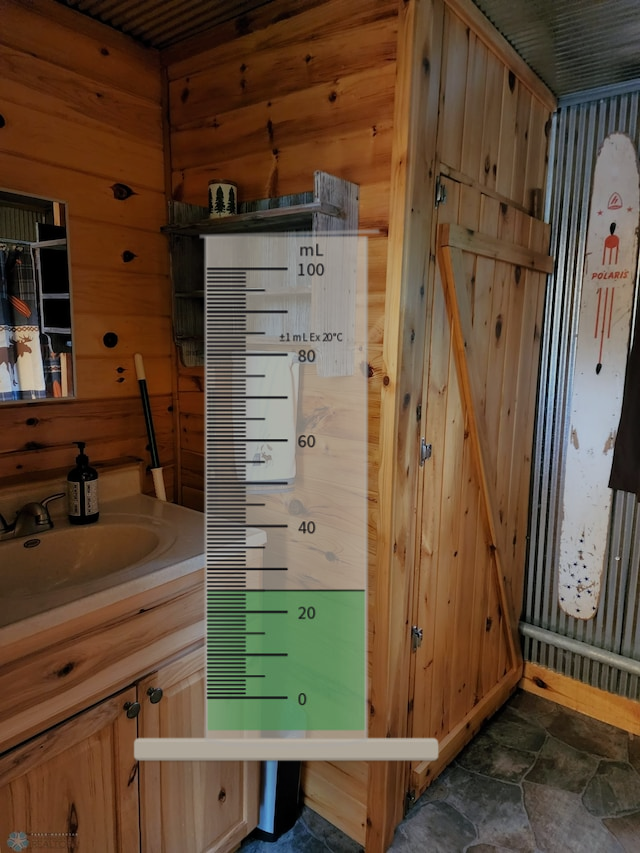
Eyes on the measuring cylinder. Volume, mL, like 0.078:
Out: 25
